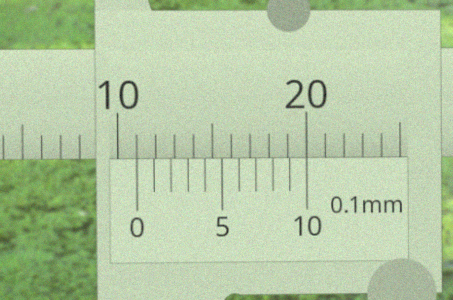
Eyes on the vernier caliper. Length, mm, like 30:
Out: 11.0
